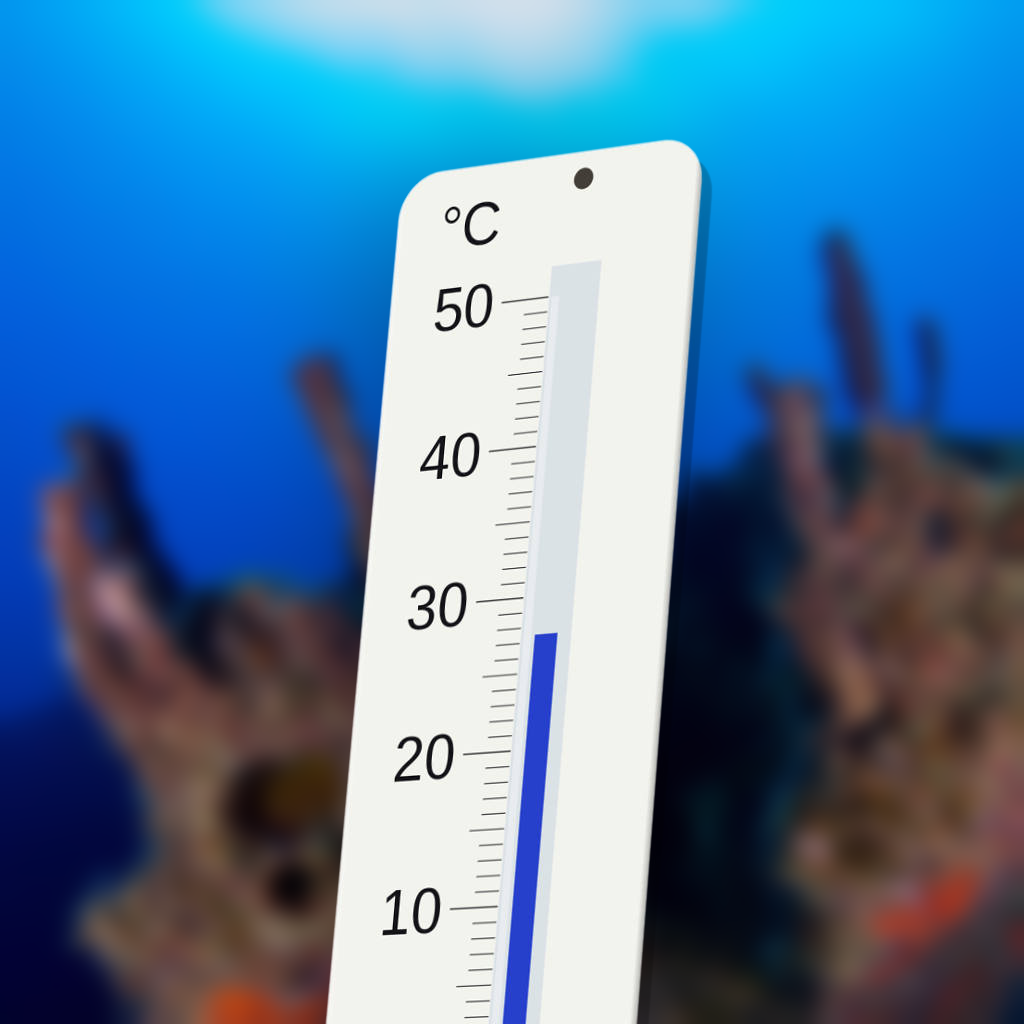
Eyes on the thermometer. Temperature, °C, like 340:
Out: 27.5
